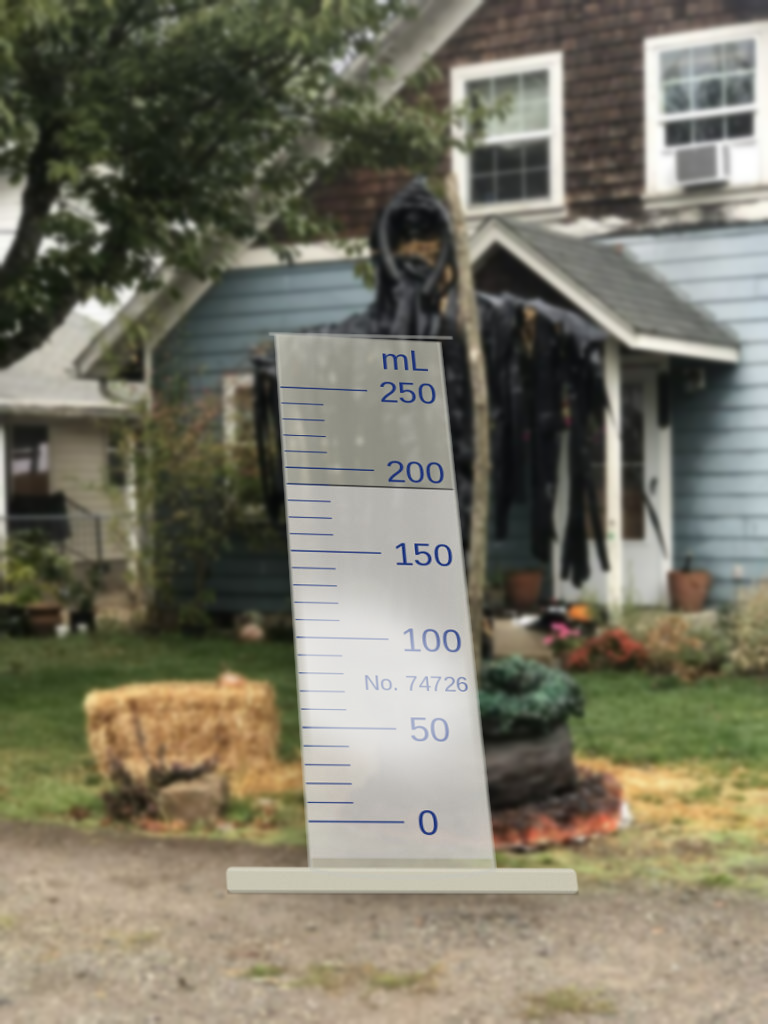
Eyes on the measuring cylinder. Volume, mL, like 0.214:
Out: 190
